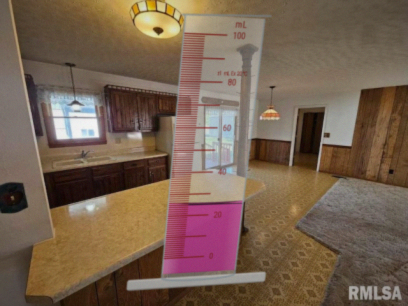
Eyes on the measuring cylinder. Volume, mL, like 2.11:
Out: 25
